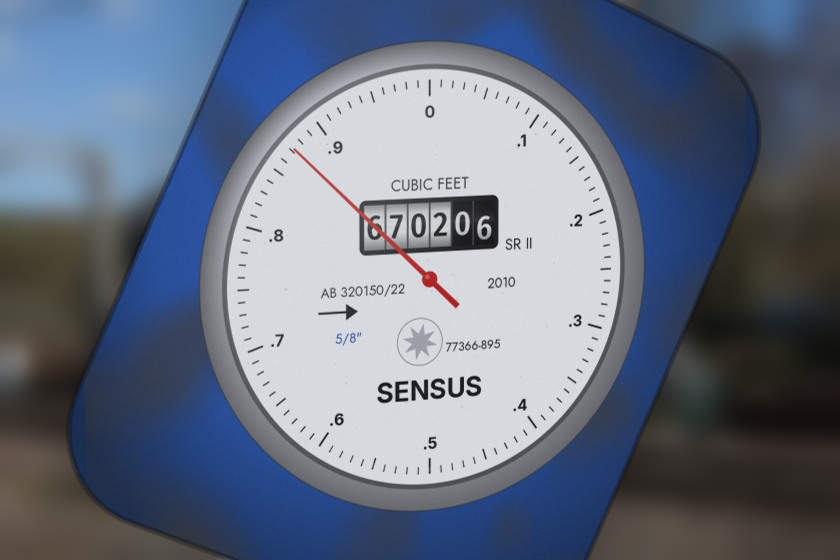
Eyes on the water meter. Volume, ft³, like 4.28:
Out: 670205.87
